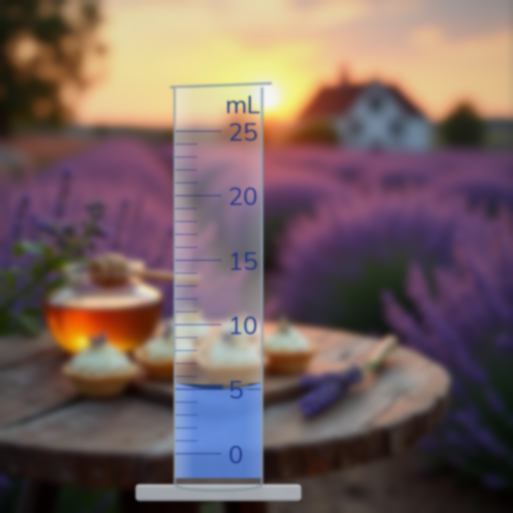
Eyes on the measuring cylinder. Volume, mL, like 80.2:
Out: 5
